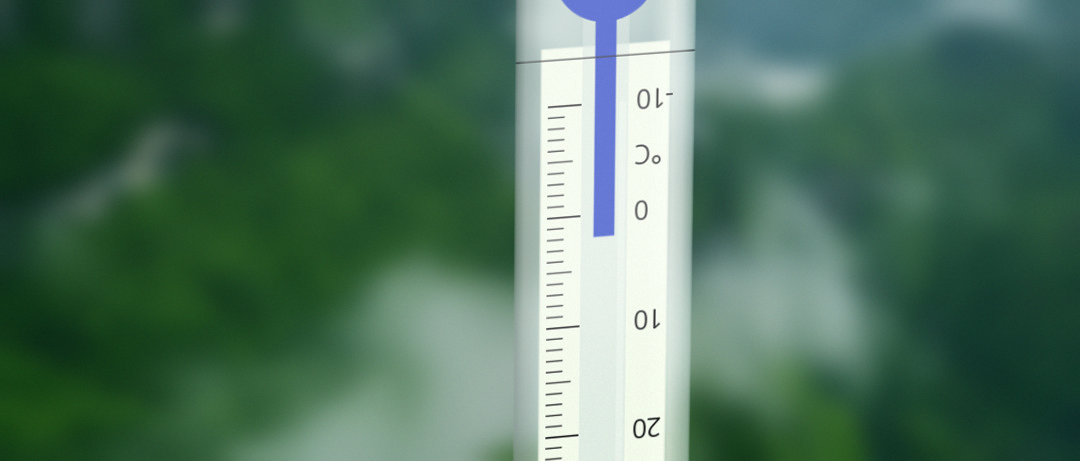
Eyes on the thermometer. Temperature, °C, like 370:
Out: 2
